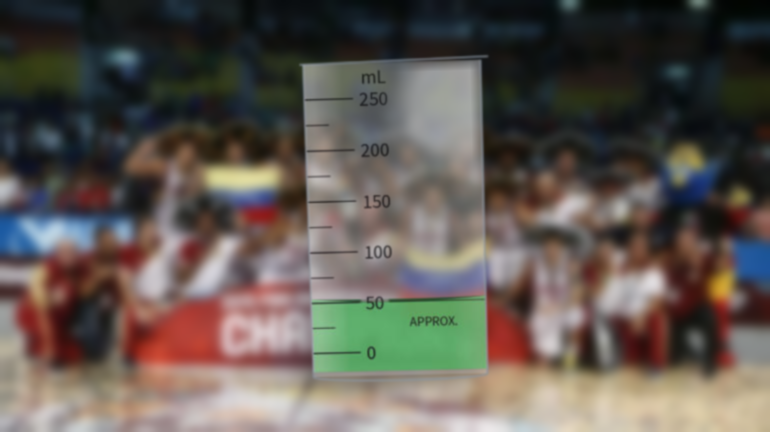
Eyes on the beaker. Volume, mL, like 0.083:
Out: 50
